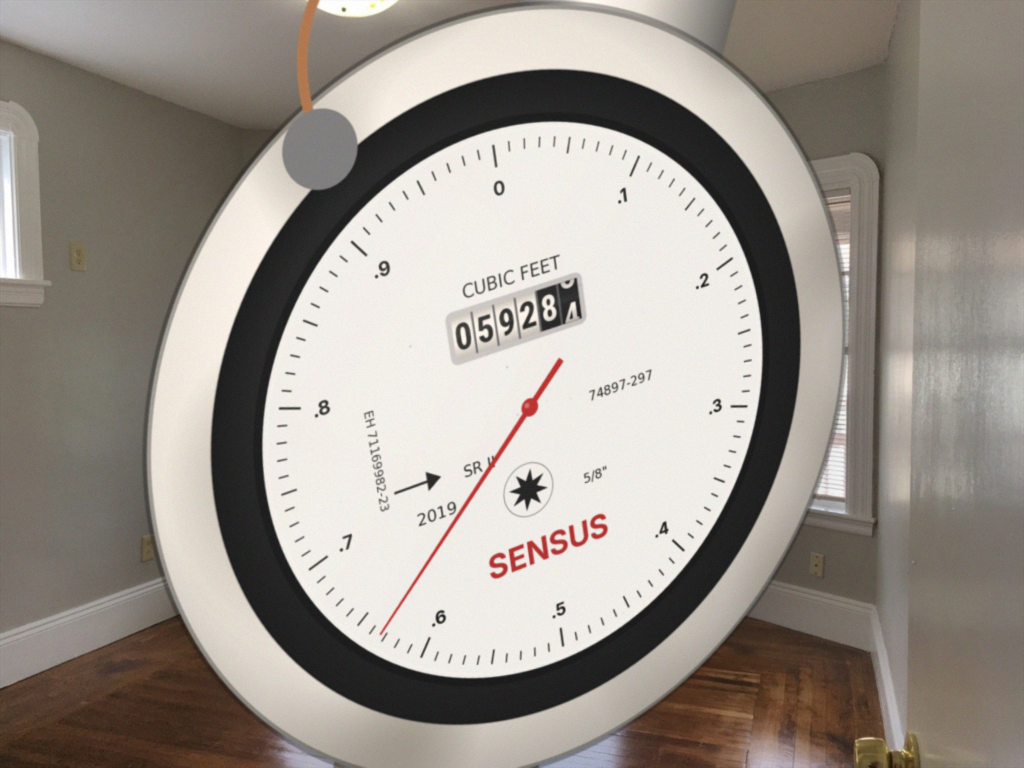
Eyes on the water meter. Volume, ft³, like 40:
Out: 59283.63
